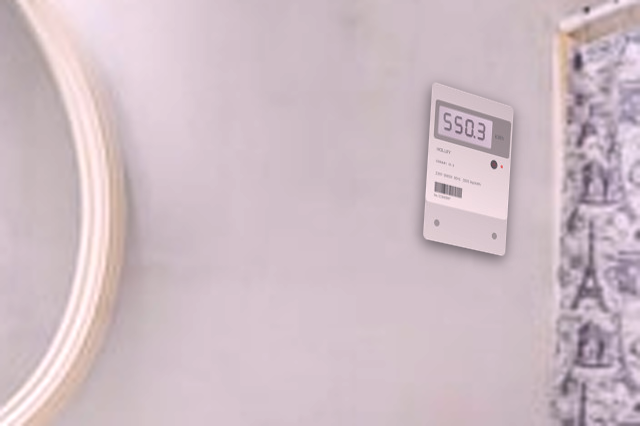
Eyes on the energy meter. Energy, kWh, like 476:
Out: 550.3
